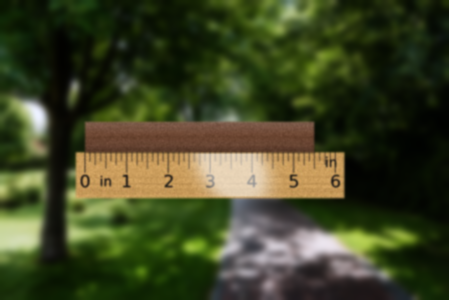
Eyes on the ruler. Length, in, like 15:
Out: 5.5
